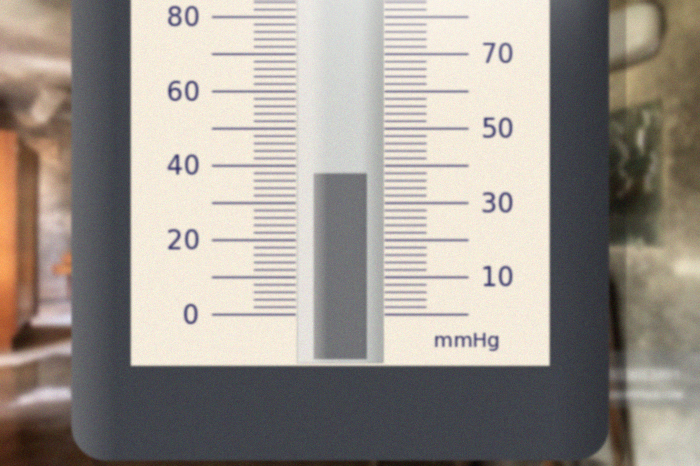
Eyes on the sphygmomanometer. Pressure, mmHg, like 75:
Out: 38
